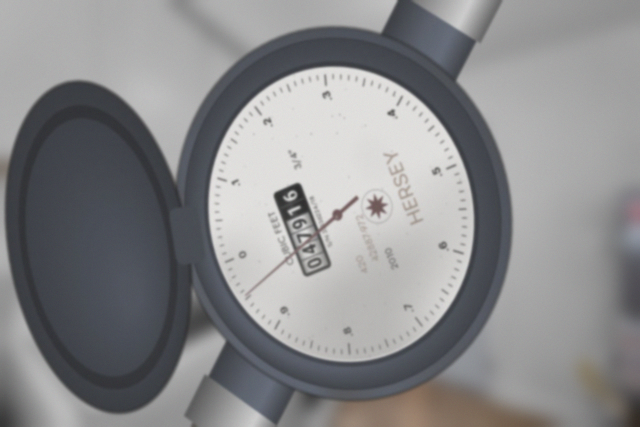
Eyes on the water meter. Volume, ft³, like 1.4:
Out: 47915.95
